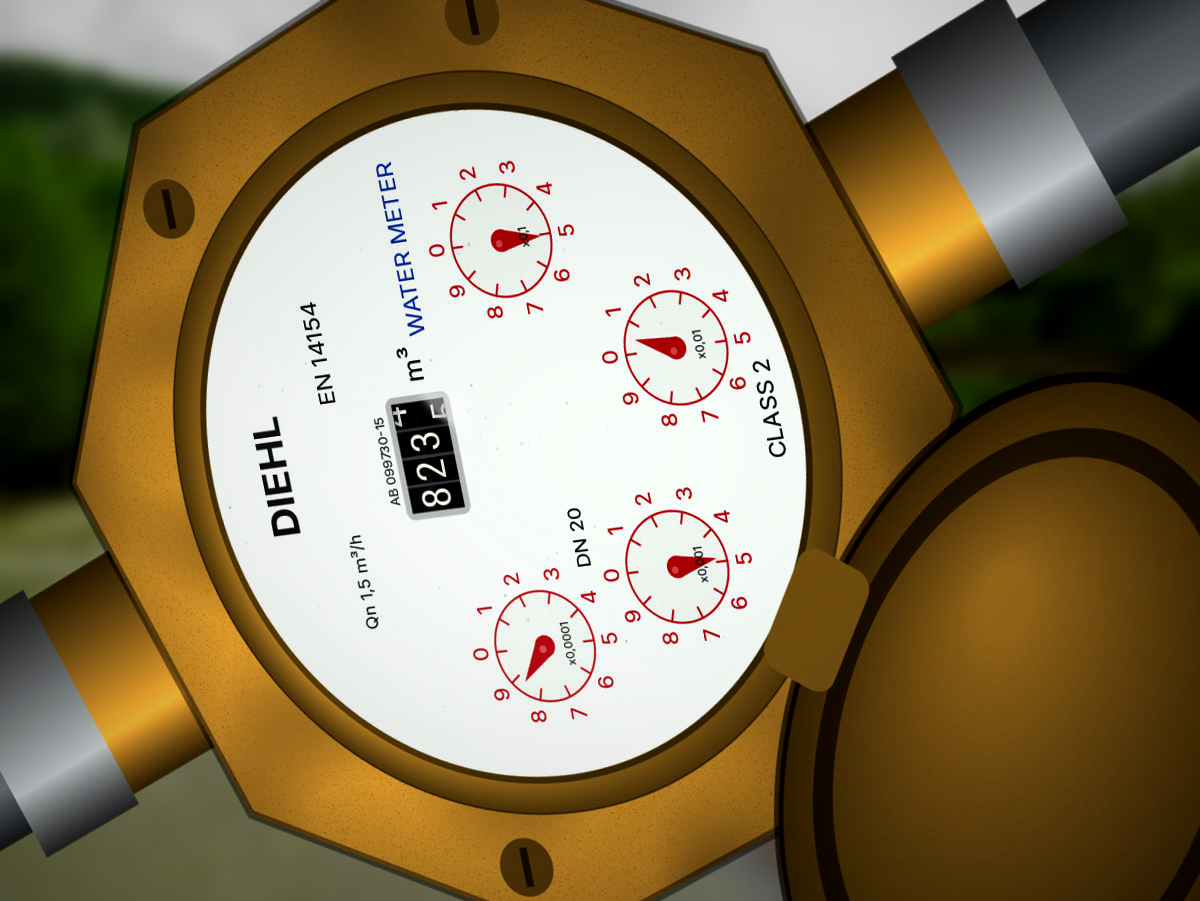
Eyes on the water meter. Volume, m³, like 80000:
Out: 8234.5048
